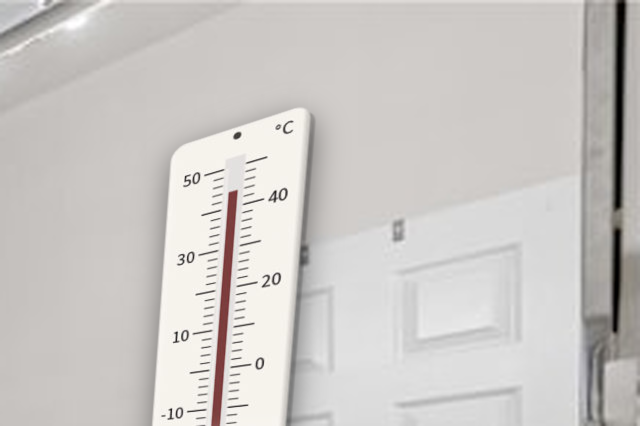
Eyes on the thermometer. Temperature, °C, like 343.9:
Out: 44
